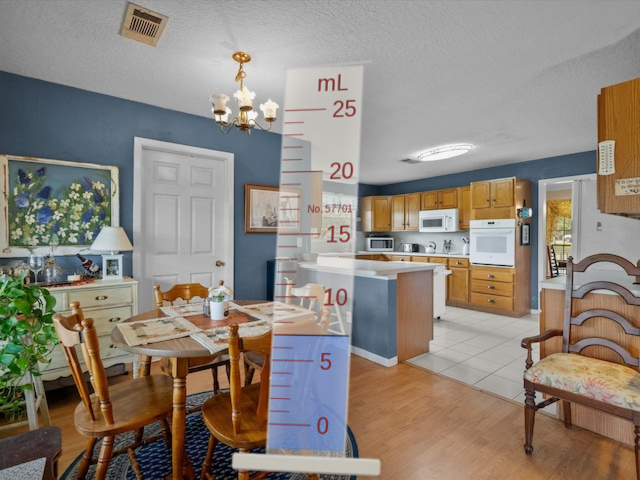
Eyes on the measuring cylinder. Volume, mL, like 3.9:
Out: 7
